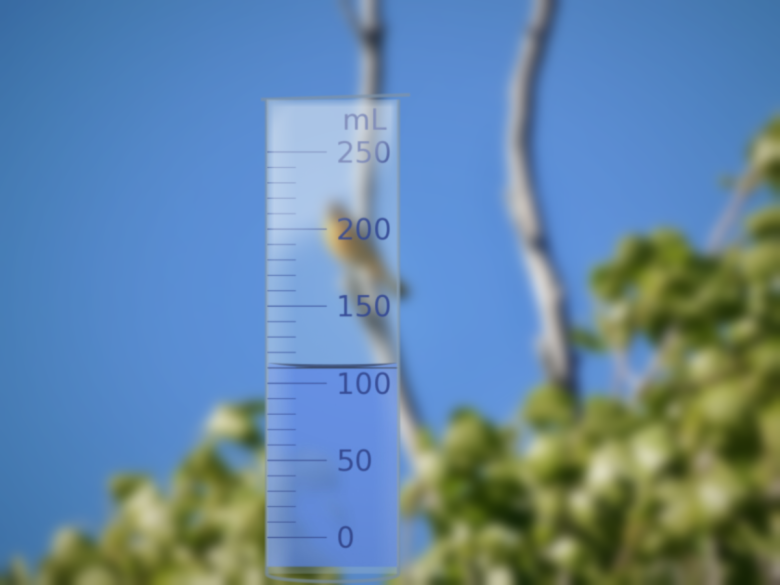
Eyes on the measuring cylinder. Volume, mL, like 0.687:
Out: 110
